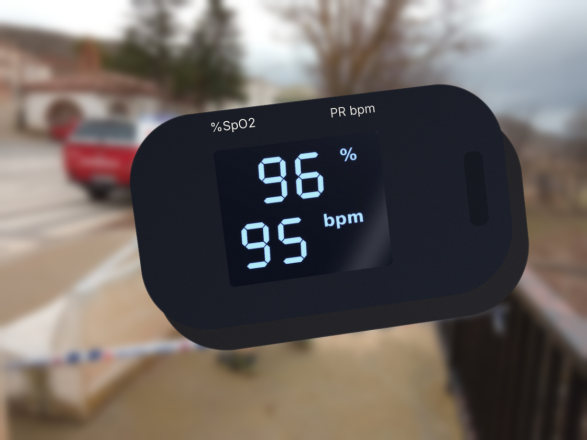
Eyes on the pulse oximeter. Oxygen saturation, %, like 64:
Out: 96
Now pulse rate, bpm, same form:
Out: 95
